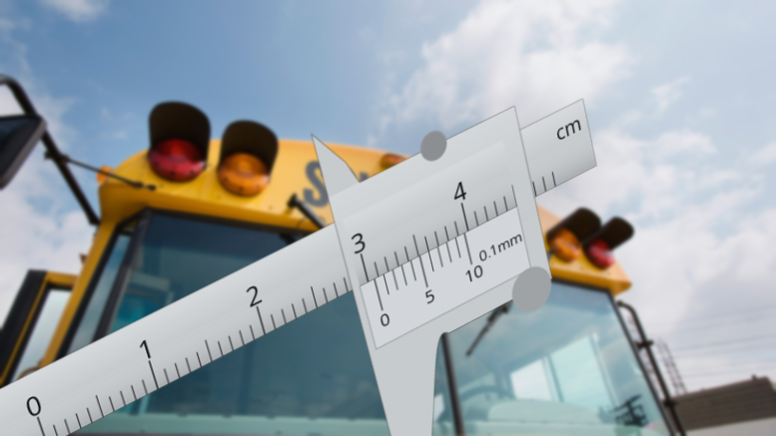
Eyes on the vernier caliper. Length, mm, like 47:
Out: 30.6
